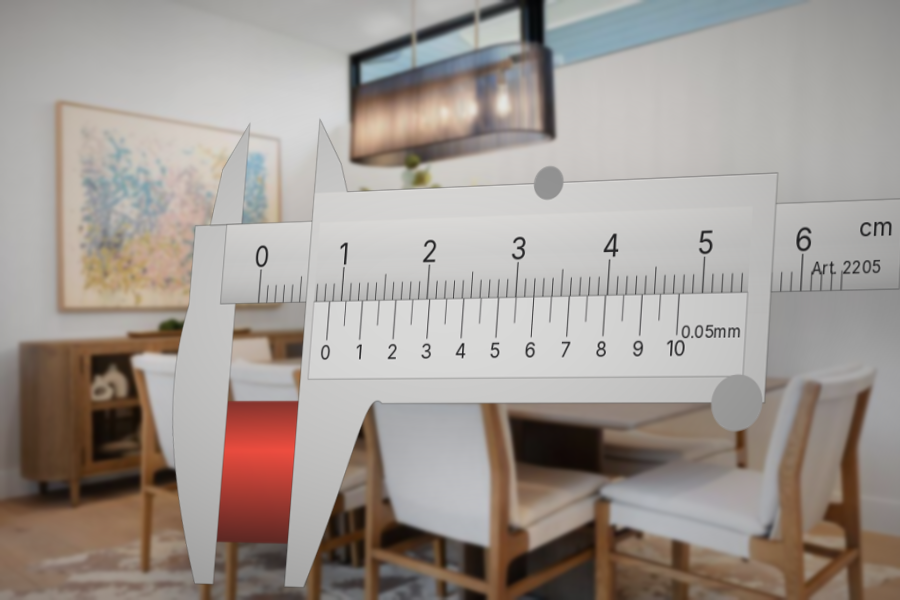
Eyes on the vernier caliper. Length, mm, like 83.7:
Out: 8.6
